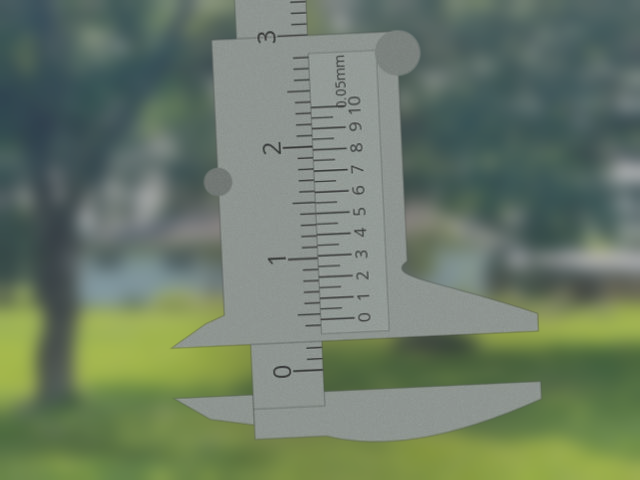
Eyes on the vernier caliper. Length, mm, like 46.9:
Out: 4.5
